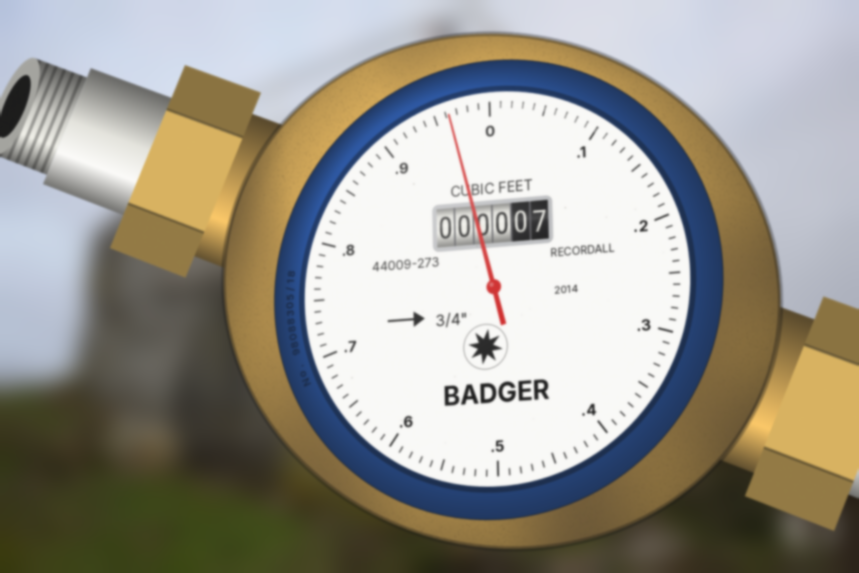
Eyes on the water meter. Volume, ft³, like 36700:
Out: 6.96
